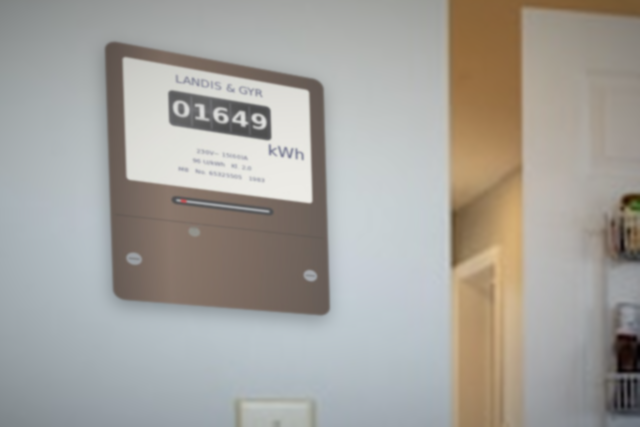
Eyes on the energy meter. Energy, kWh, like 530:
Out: 1649
